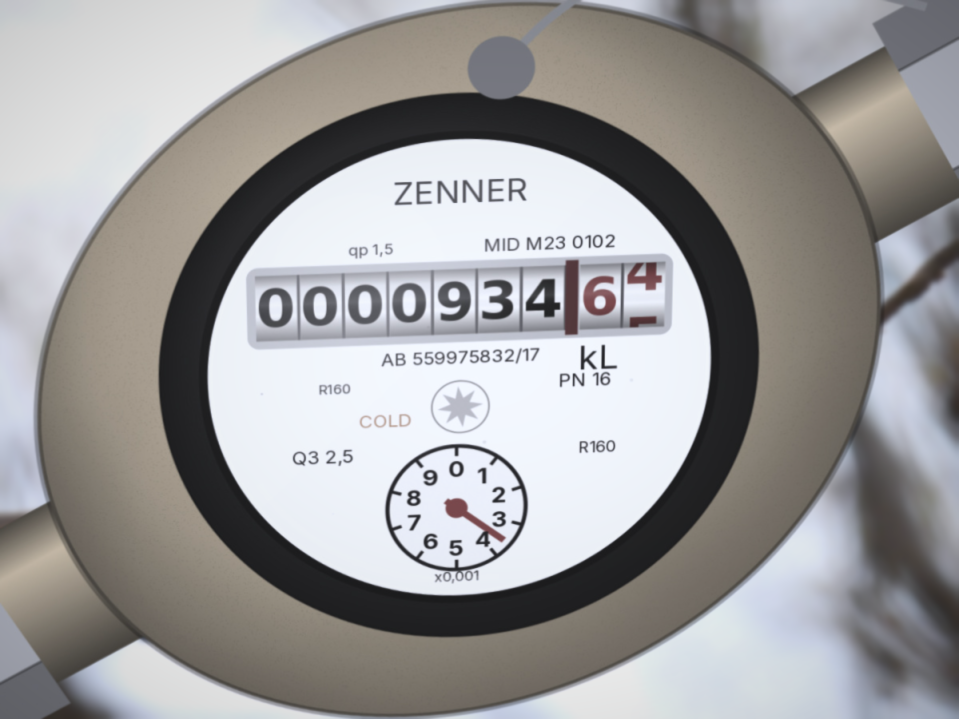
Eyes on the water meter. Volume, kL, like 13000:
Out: 934.643
